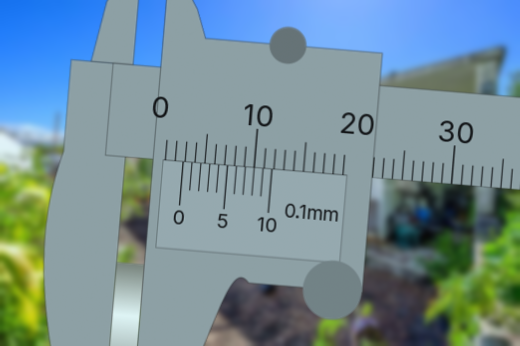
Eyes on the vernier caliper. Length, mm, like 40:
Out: 2.8
